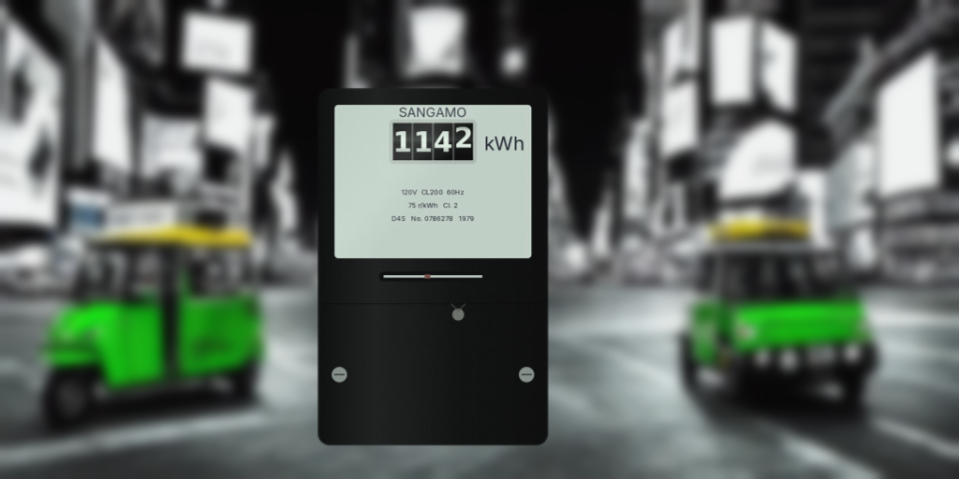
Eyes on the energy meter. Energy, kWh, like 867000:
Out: 1142
